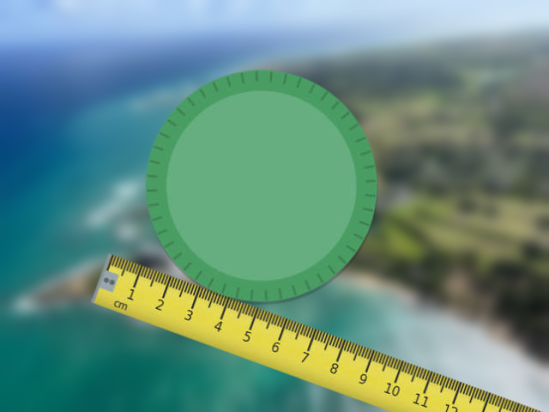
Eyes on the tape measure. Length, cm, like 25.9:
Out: 7.5
